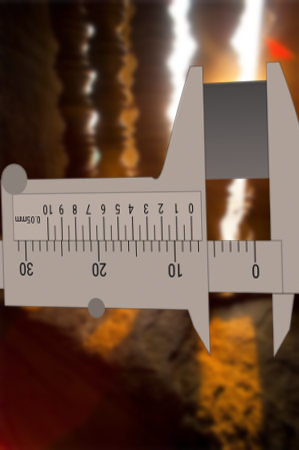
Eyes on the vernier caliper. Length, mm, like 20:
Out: 7.8
